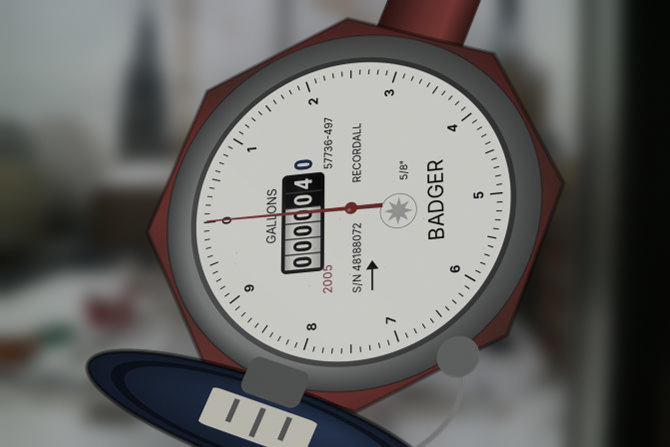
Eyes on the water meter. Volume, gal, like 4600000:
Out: 40.0
